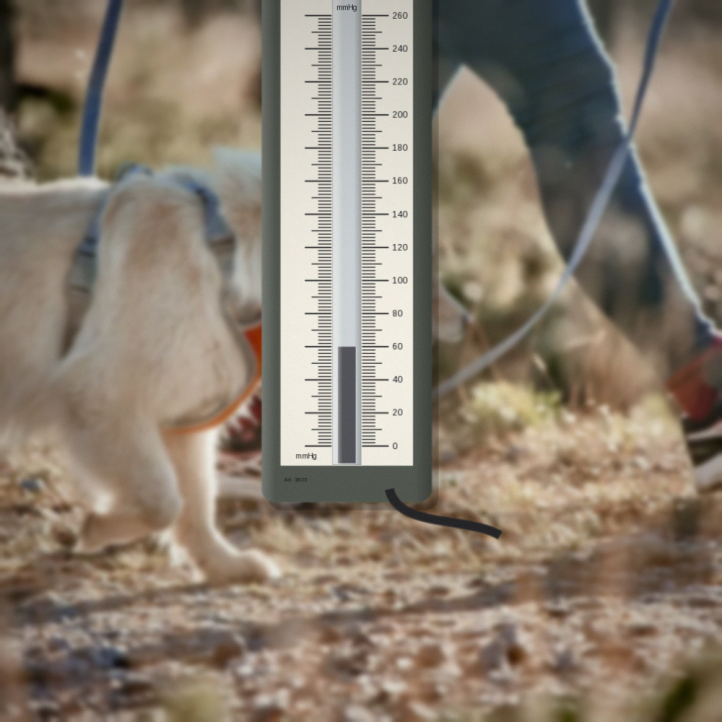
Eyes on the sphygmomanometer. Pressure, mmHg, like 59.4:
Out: 60
